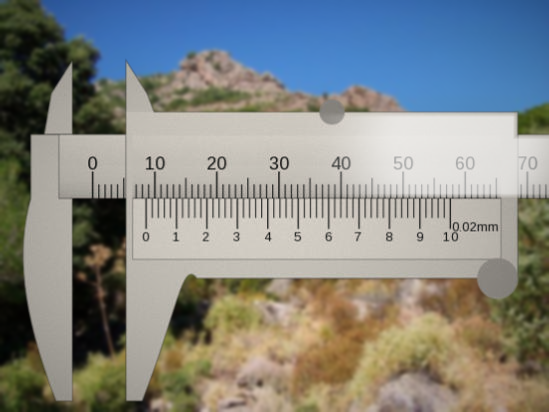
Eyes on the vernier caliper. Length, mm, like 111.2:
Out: 8.6
